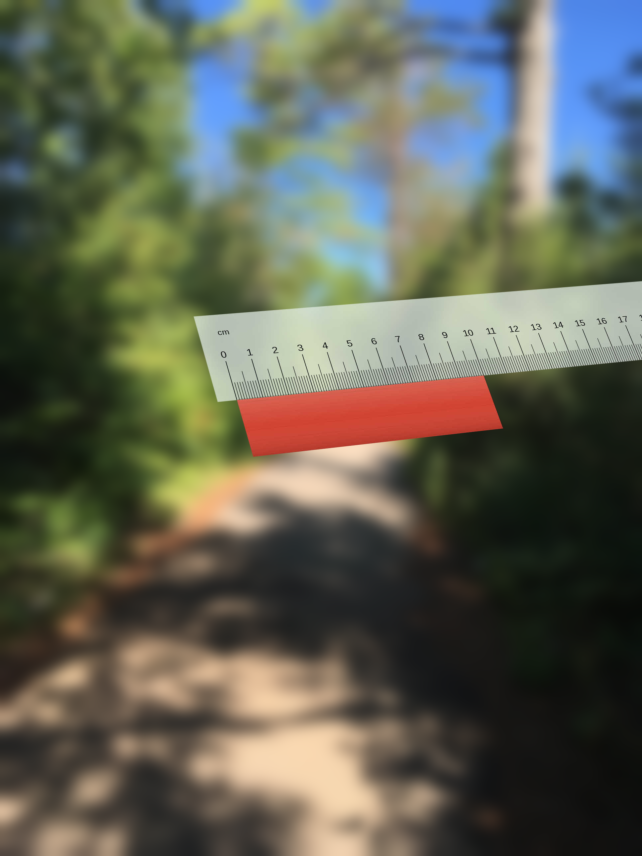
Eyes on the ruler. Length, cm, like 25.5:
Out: 10
